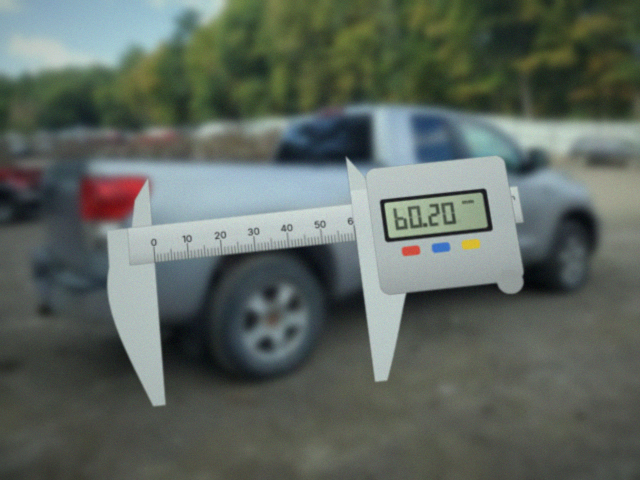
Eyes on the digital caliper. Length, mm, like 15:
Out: 60.20
